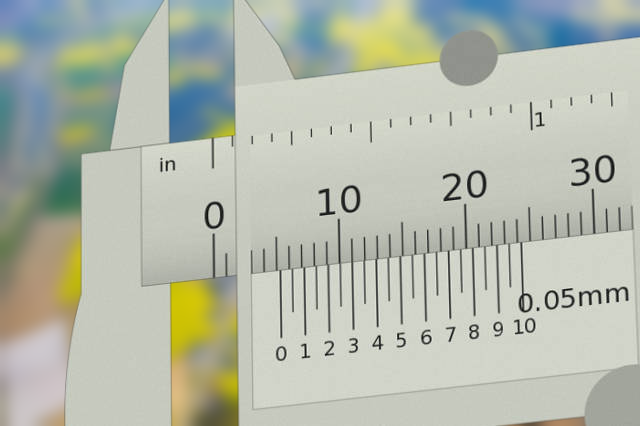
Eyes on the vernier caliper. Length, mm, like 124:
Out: 5.3
